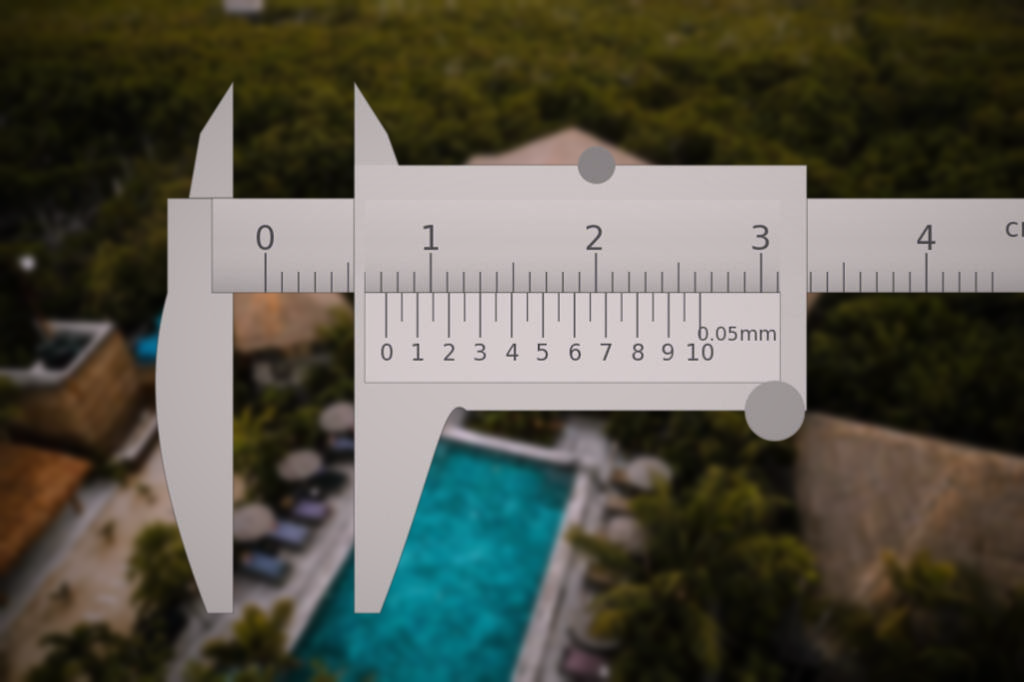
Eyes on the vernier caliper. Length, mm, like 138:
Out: 7.3
